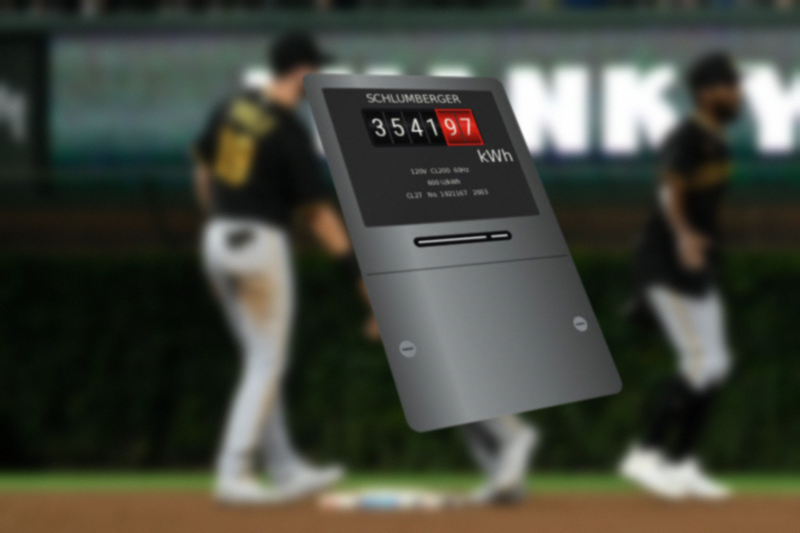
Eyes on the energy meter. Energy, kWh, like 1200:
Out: 3541.97
